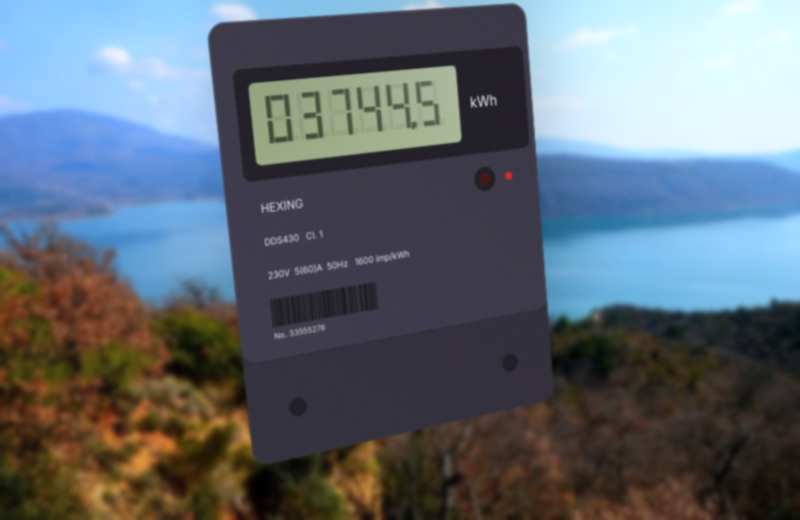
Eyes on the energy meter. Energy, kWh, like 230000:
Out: 3744.5
